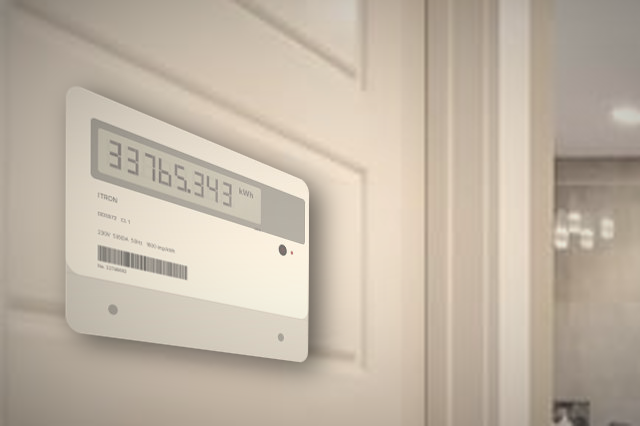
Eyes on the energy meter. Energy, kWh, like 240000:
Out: 33765.343
